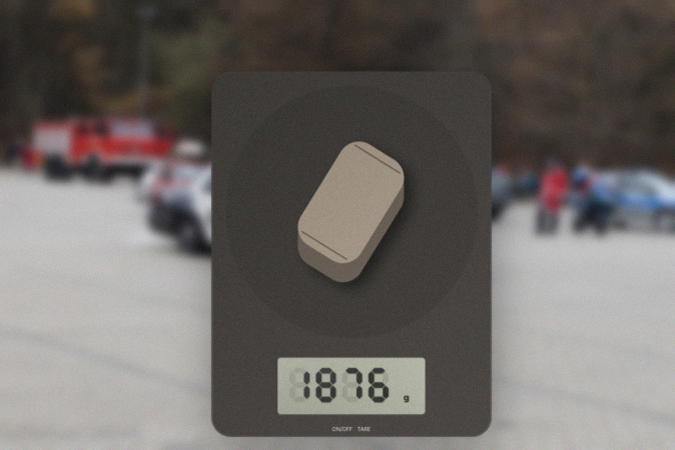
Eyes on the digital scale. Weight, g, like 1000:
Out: 1876
